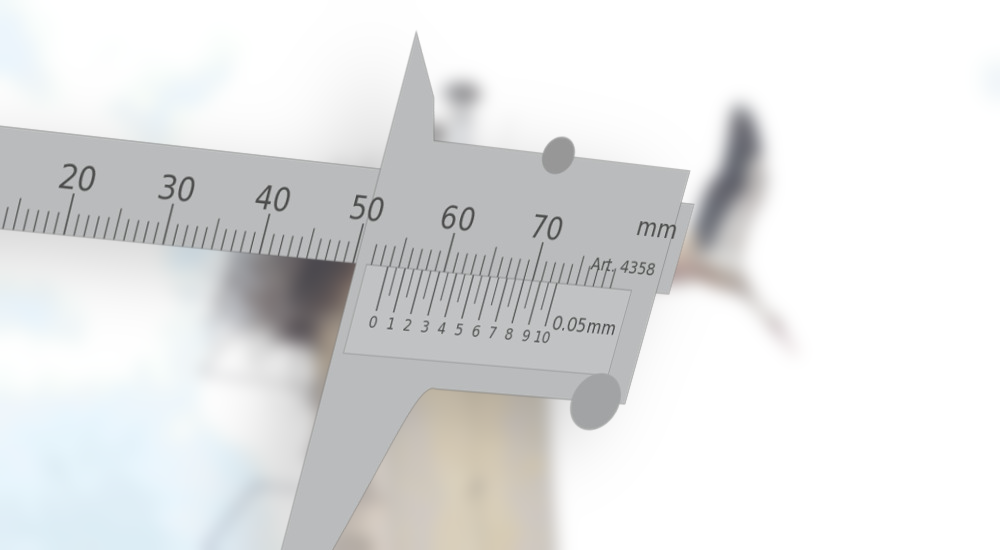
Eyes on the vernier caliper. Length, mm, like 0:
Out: 53.8
